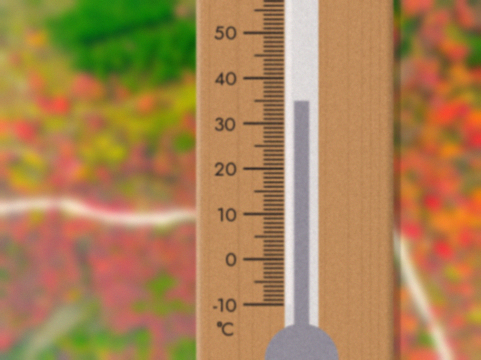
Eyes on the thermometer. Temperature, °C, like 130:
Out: 35
